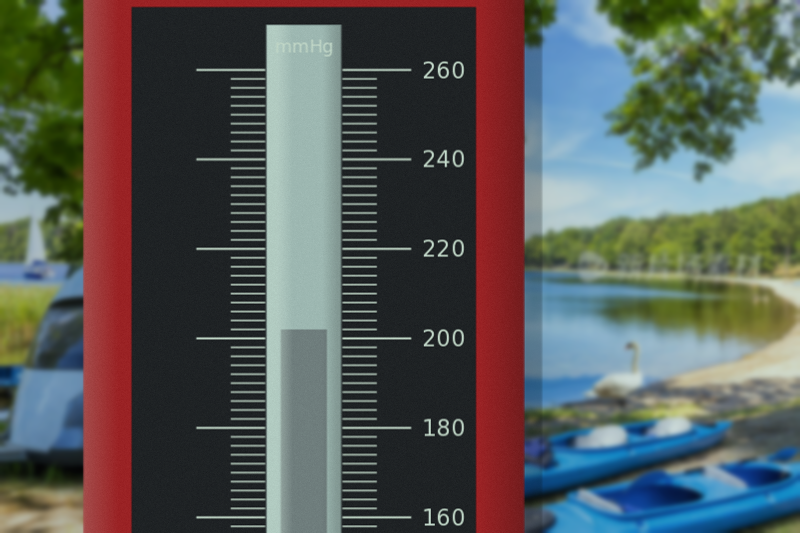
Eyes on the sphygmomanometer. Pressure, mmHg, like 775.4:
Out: 202
